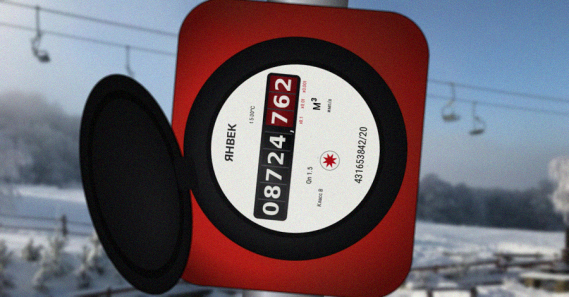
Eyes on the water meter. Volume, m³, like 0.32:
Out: 8724.762
